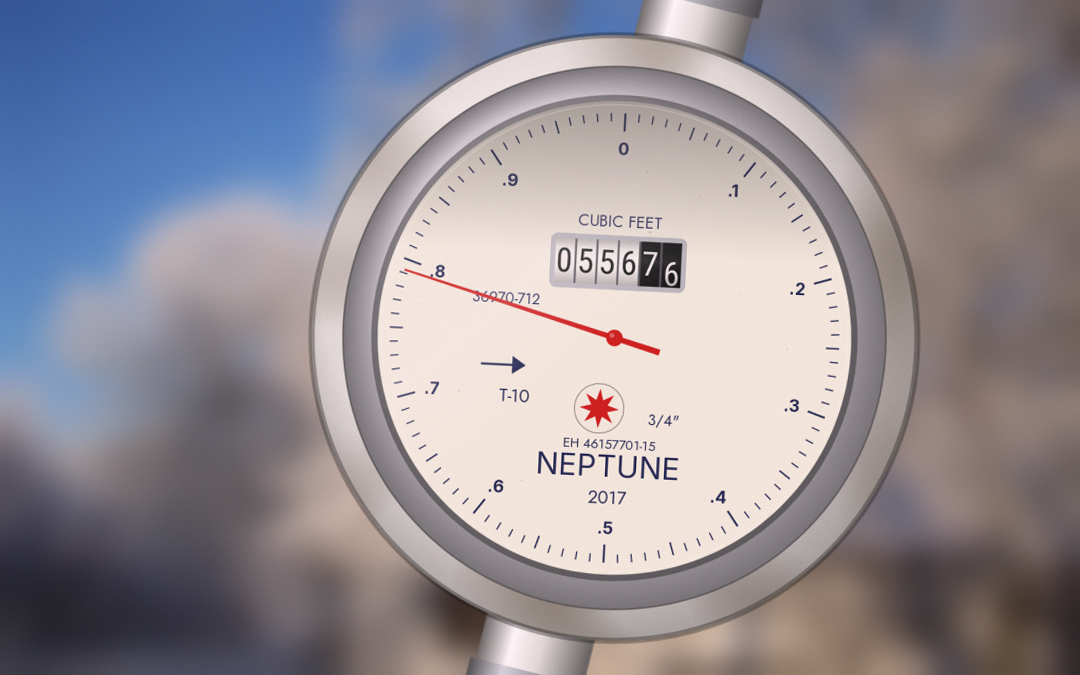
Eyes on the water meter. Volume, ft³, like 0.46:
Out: 55675.79
